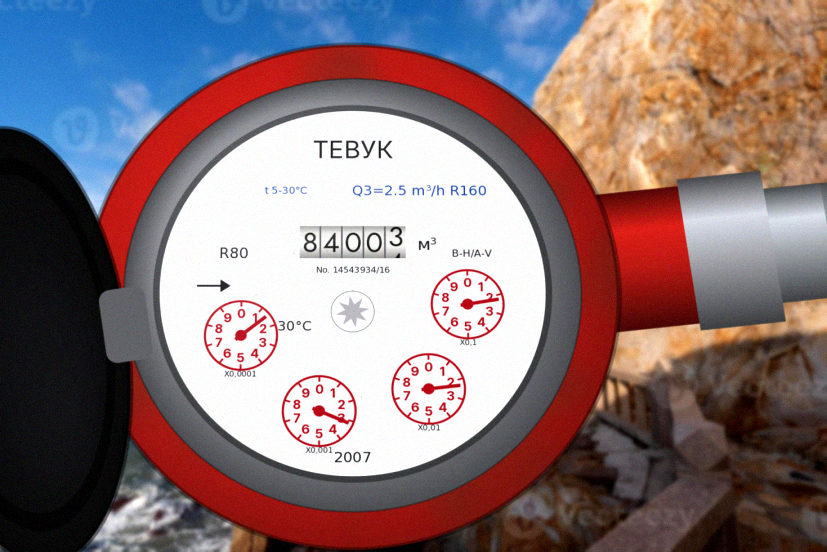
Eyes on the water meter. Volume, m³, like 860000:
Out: 84003.2231
